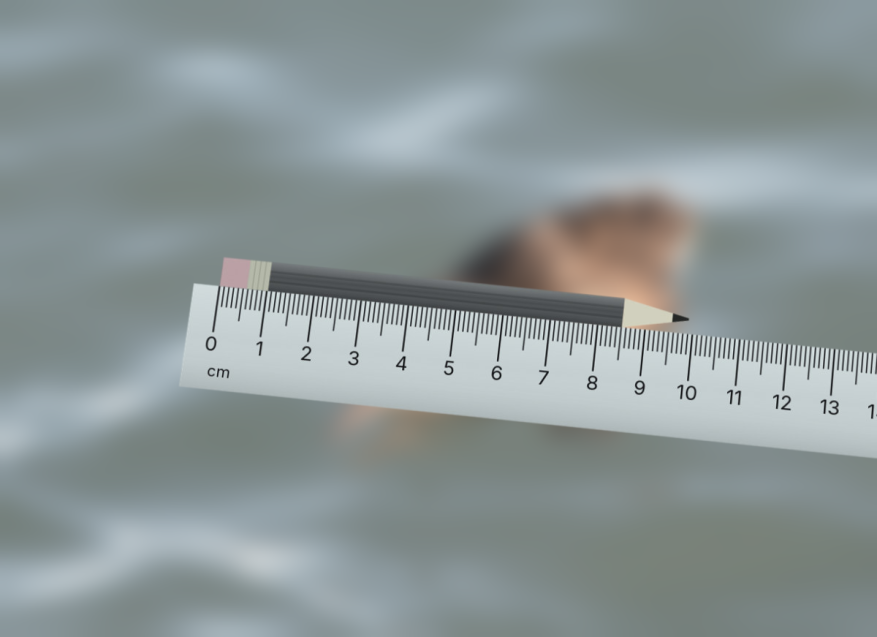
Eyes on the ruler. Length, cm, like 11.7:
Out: 9.9
